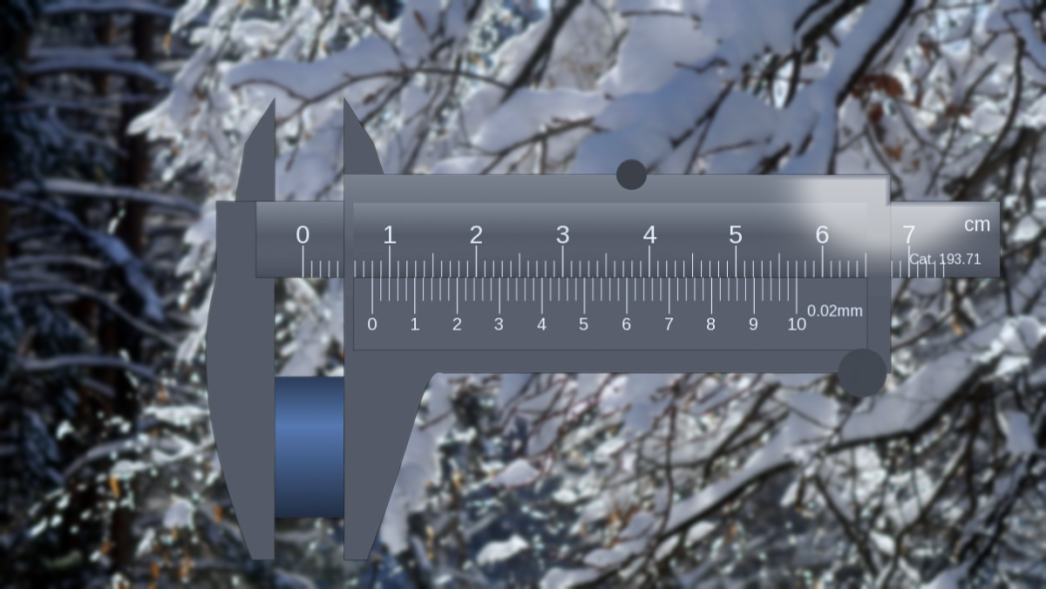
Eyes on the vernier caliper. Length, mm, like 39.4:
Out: 8.0
